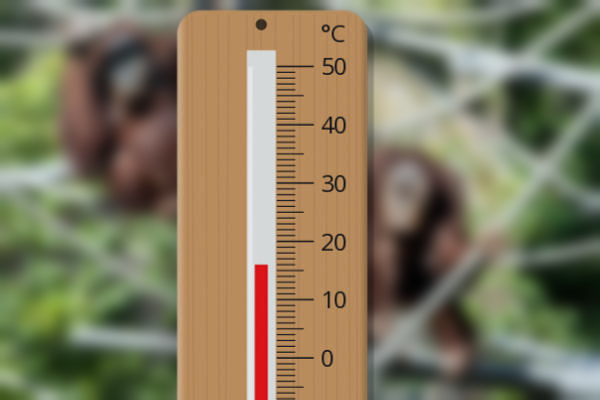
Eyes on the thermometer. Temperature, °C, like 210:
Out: 16
